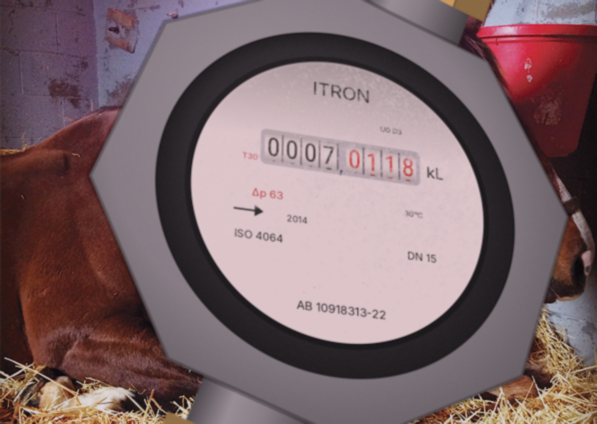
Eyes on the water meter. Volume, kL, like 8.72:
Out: 7.0118
